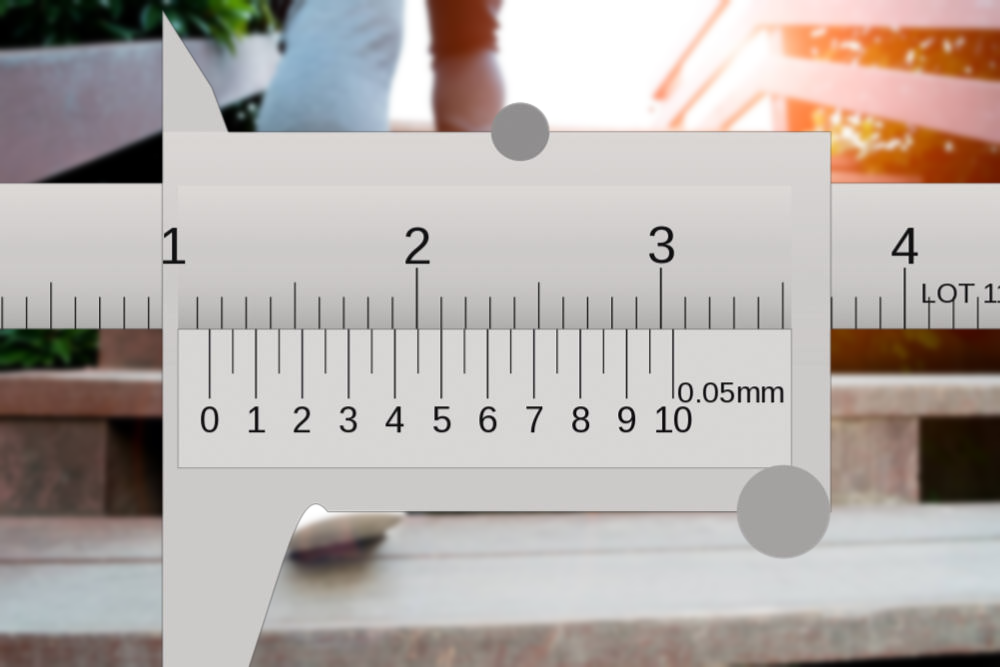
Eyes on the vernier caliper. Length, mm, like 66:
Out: 11.50
